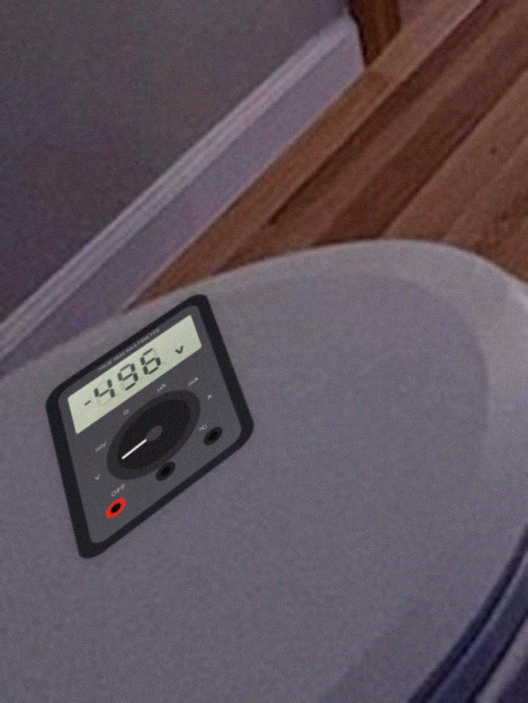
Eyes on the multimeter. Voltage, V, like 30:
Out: -496
